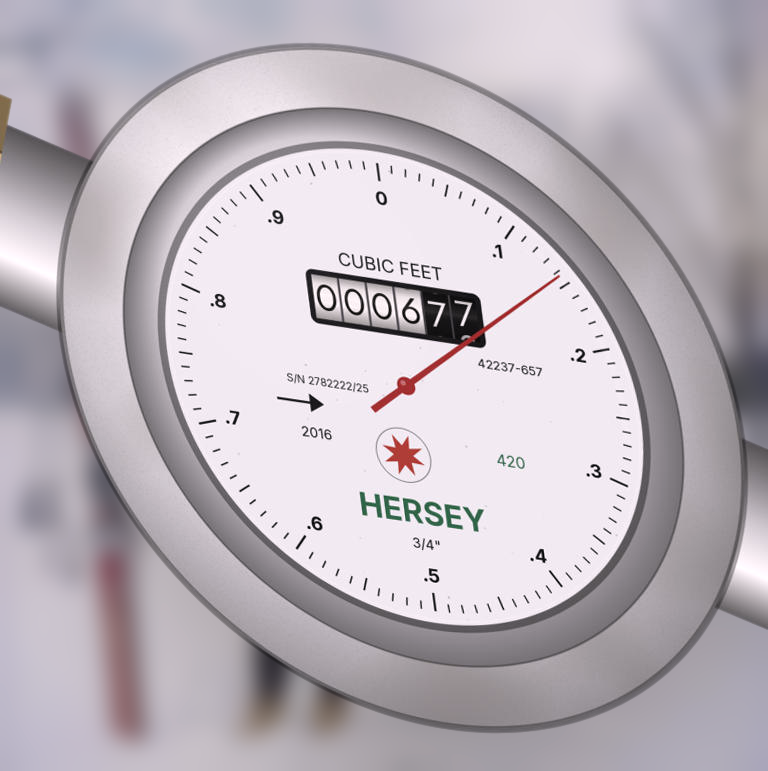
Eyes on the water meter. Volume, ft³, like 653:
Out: 677.14
